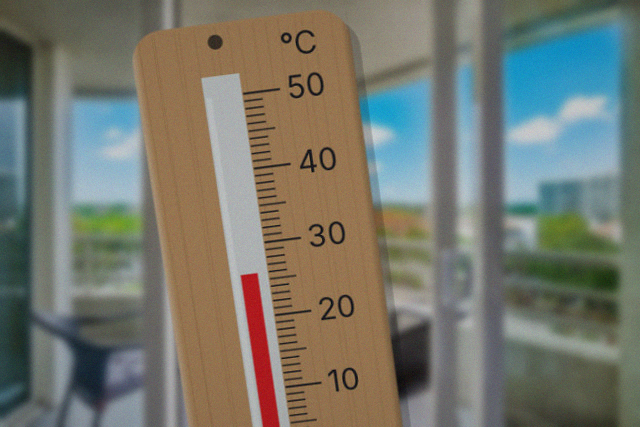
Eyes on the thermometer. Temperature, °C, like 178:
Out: 26
